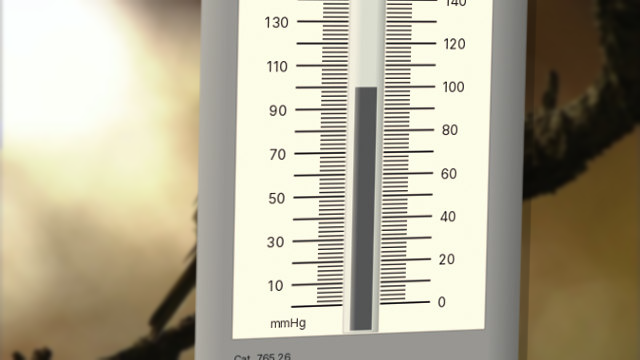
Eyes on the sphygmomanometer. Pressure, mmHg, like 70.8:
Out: 100
